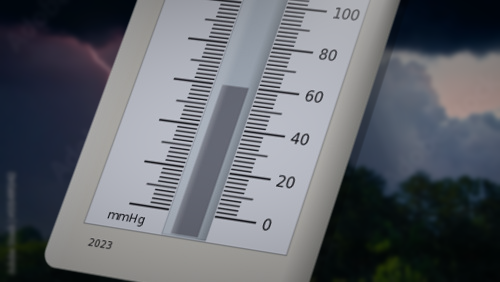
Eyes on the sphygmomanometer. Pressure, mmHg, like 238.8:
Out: 60
